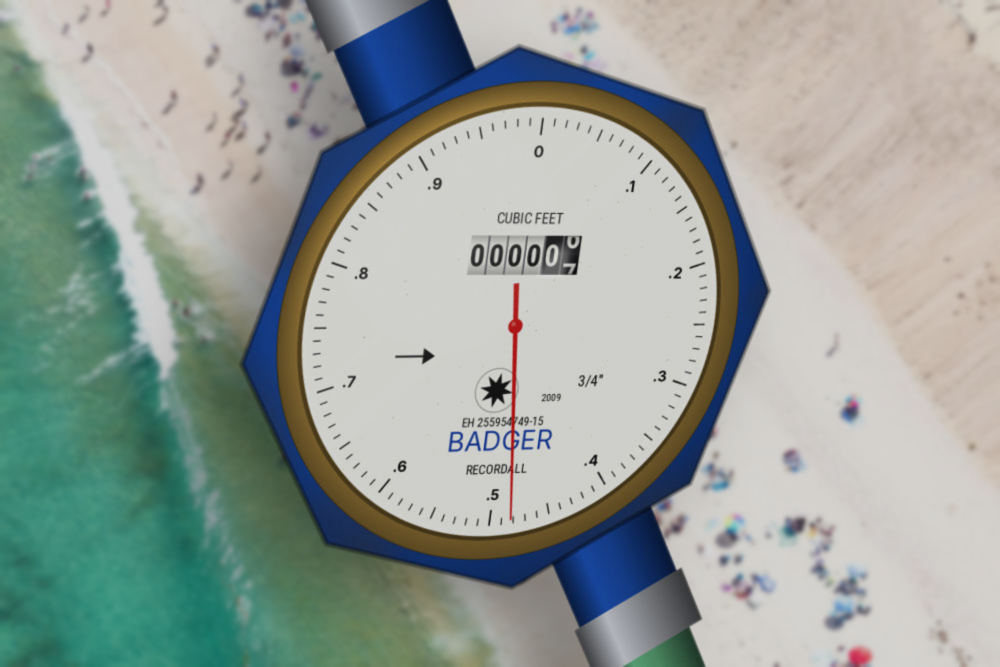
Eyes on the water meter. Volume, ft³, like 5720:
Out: 6.48
